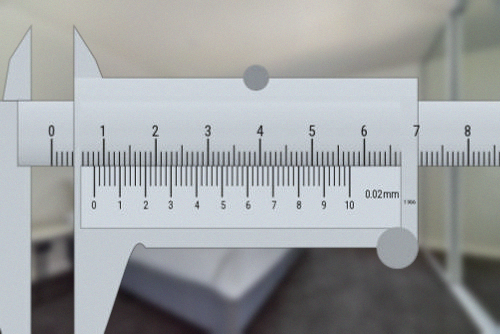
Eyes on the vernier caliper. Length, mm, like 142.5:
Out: 8.2
